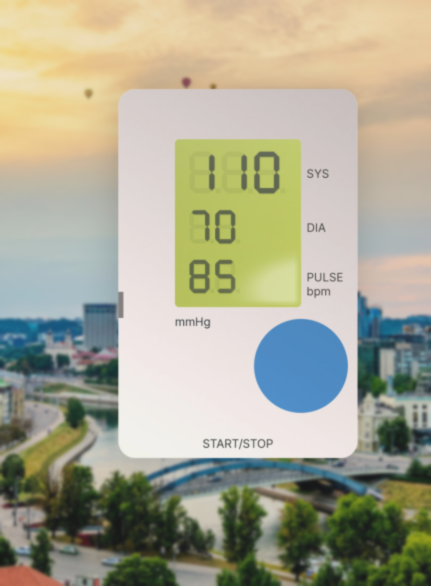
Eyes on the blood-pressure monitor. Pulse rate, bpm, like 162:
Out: 85
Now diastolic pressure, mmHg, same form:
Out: 70
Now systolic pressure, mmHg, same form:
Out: 110
